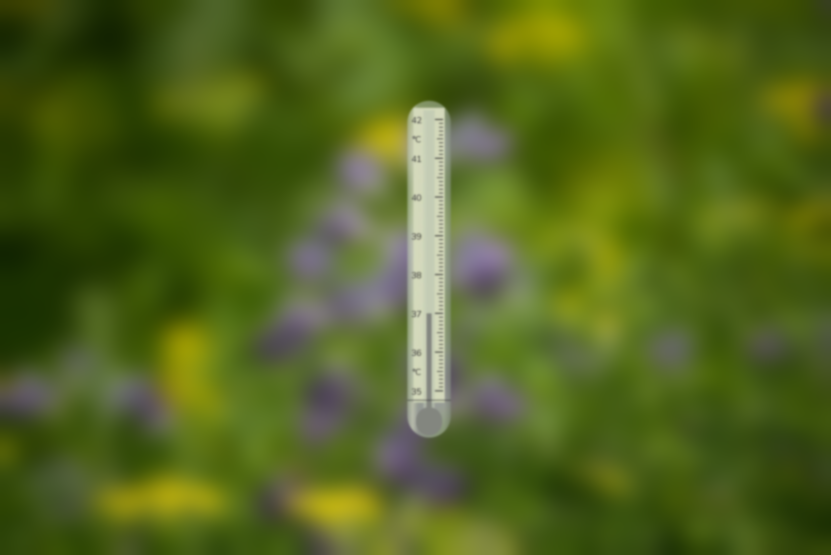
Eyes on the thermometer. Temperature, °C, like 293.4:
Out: 37
